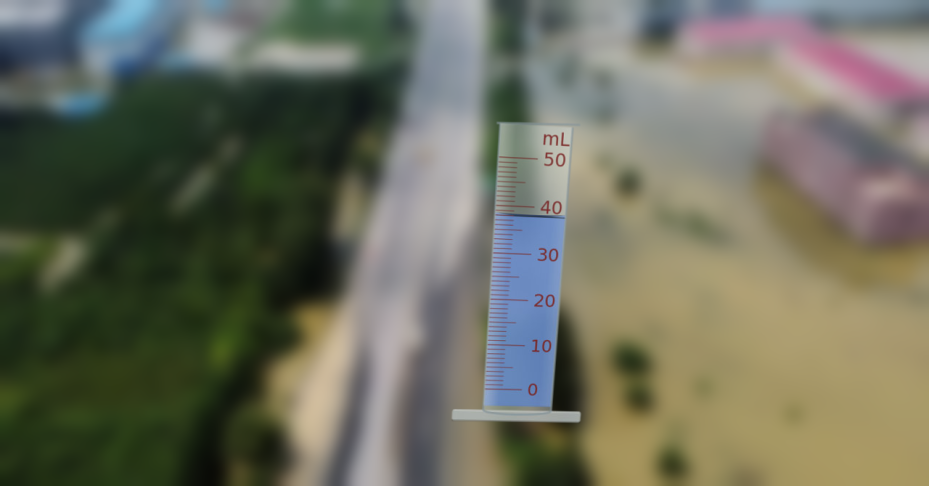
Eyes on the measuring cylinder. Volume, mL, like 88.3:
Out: 38
